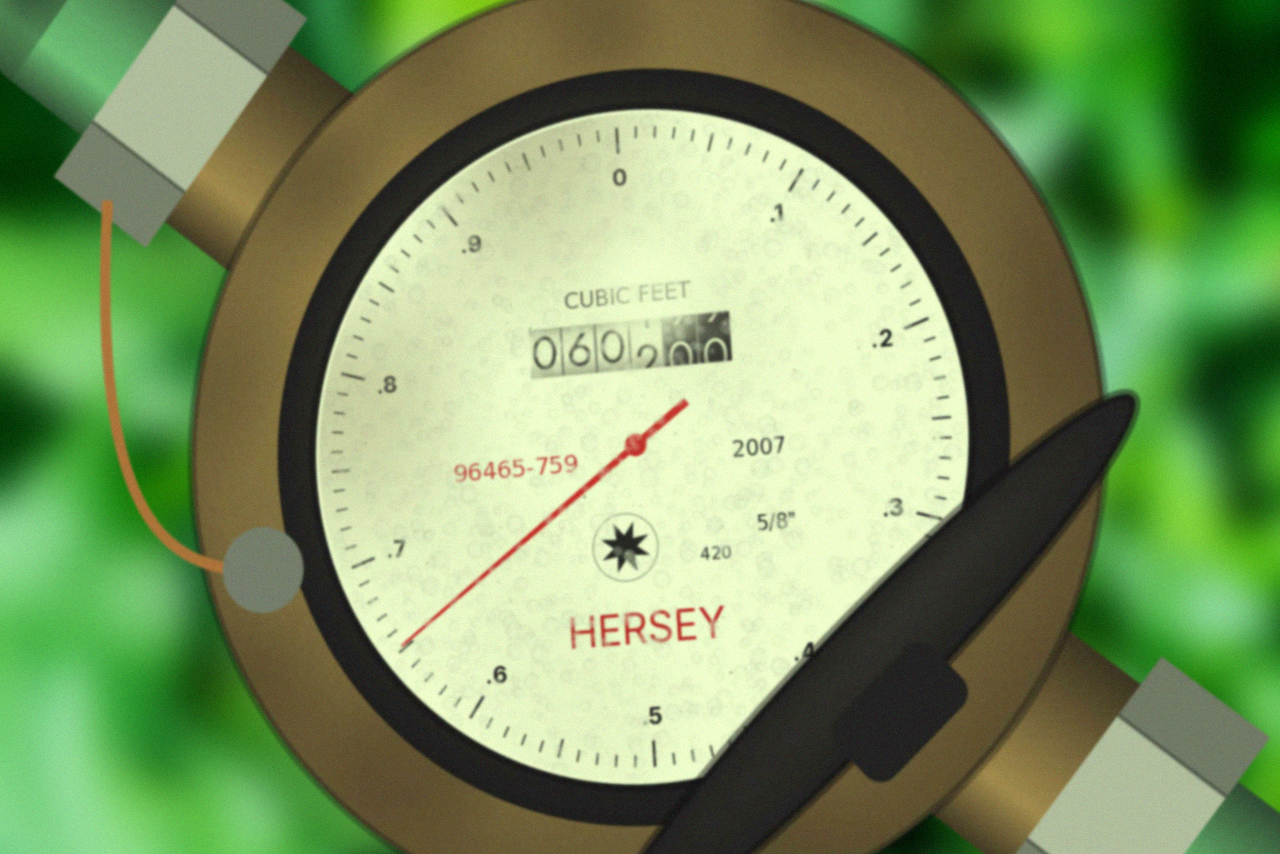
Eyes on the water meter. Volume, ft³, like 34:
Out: 60199.65
